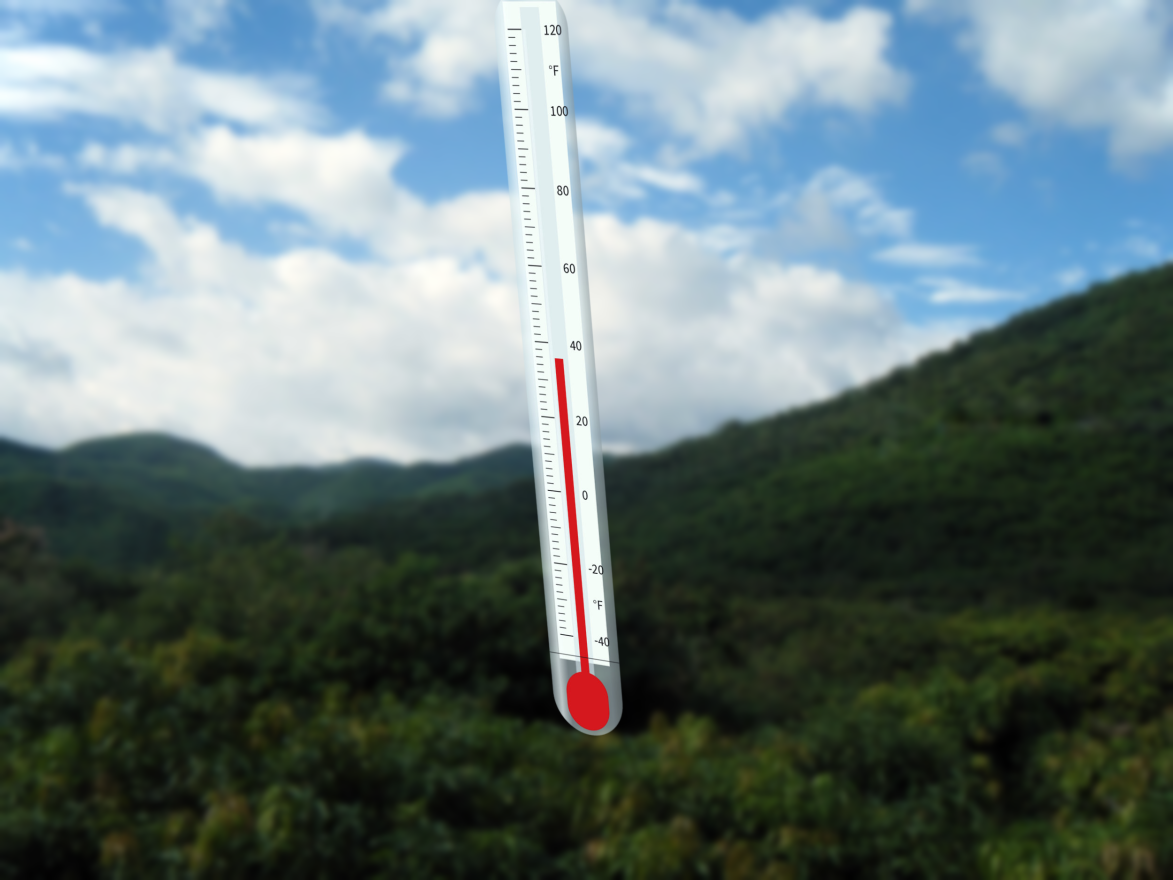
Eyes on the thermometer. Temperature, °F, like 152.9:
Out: 36
